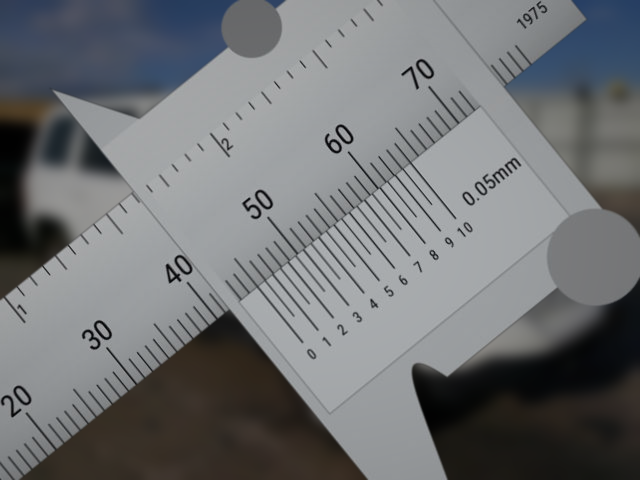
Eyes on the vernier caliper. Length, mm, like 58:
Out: 45.0
